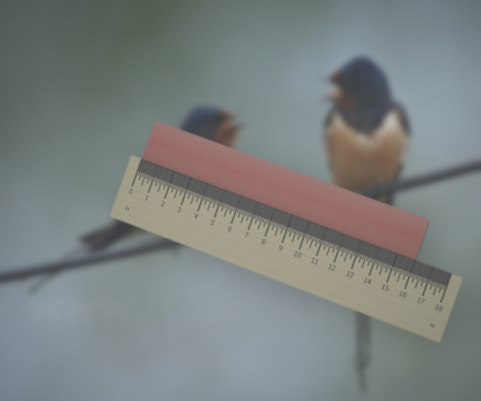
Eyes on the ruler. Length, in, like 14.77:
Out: 16
